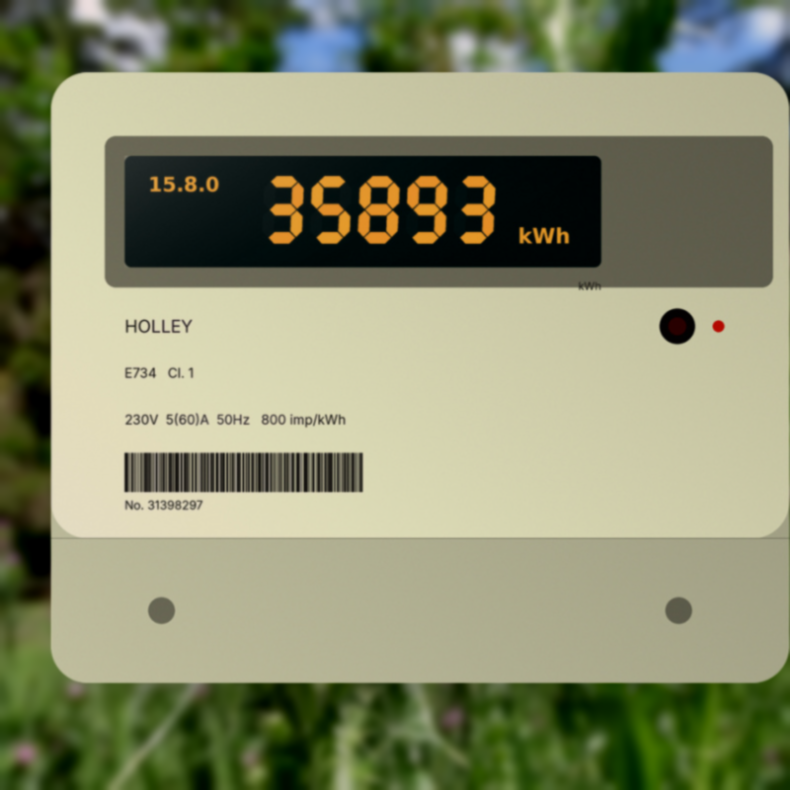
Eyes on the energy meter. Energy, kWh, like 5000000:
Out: 35893
